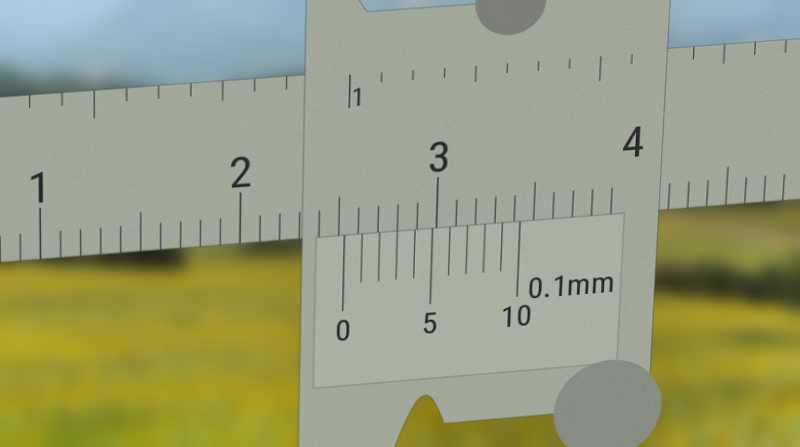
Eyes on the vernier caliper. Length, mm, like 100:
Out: 25.3
